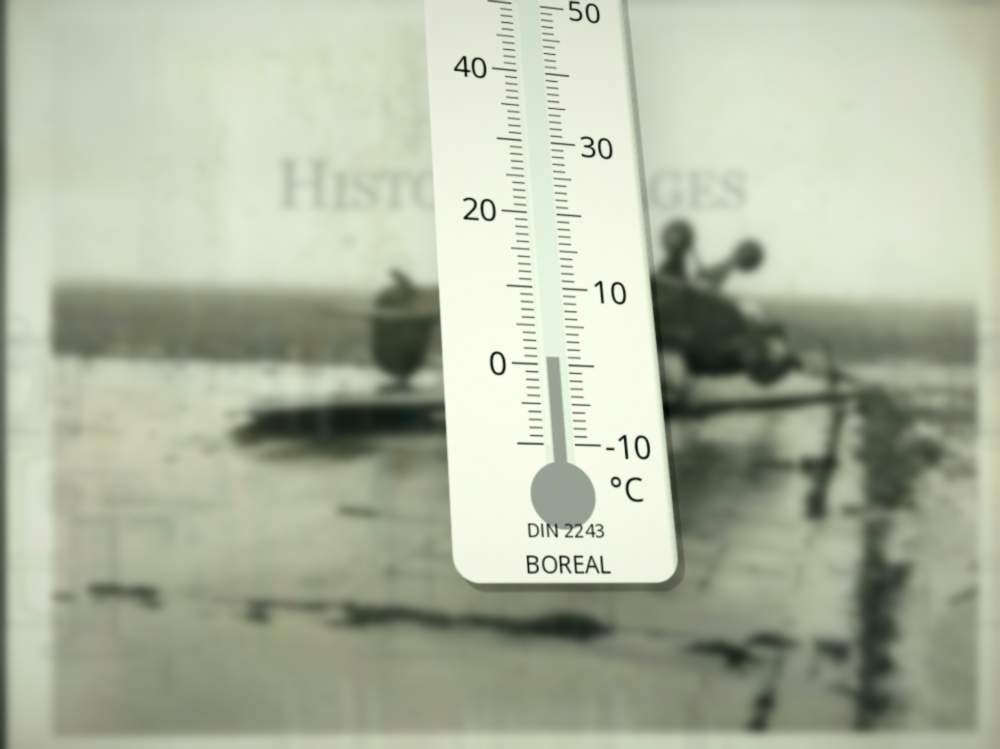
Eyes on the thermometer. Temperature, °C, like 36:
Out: 1
